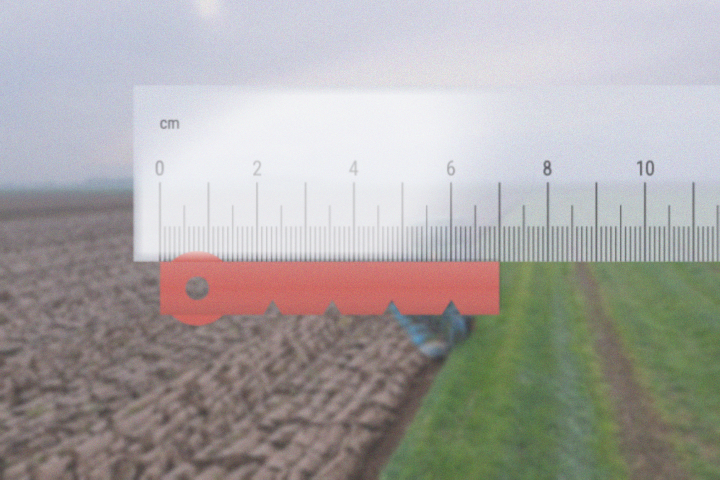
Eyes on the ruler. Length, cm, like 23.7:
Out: 7
